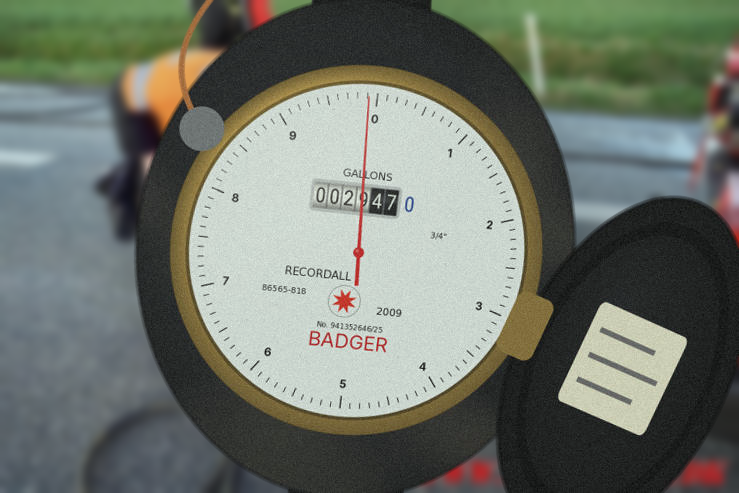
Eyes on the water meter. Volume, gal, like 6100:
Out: 29469.9
